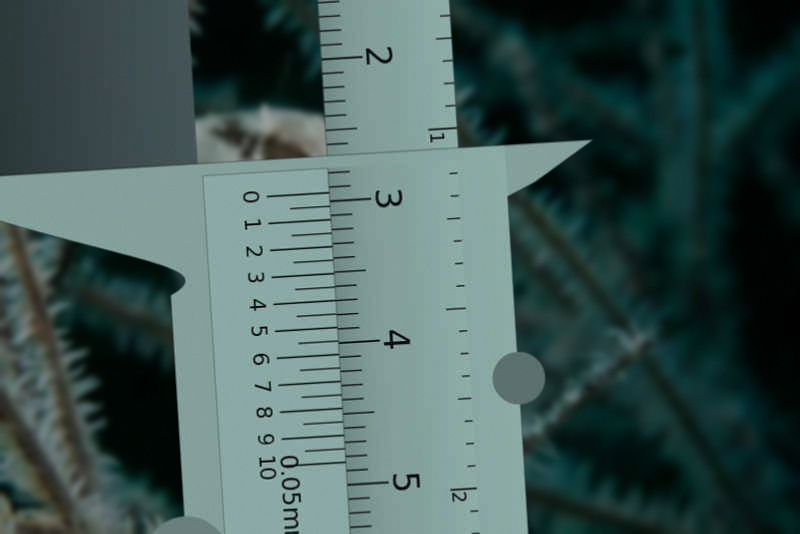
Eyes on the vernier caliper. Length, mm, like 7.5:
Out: 29.4
